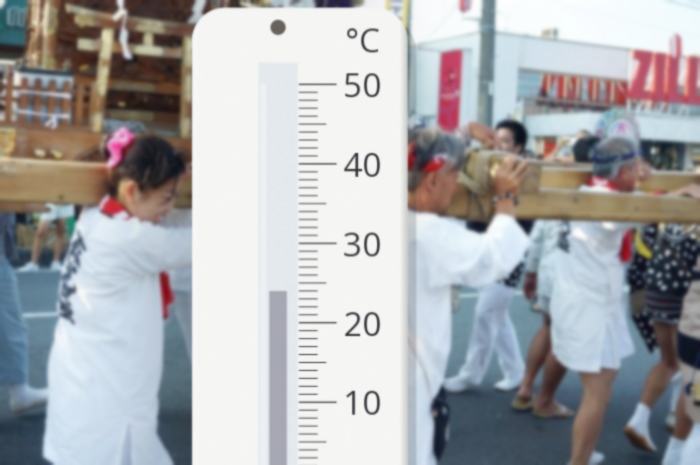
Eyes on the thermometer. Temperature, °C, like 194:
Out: 24
